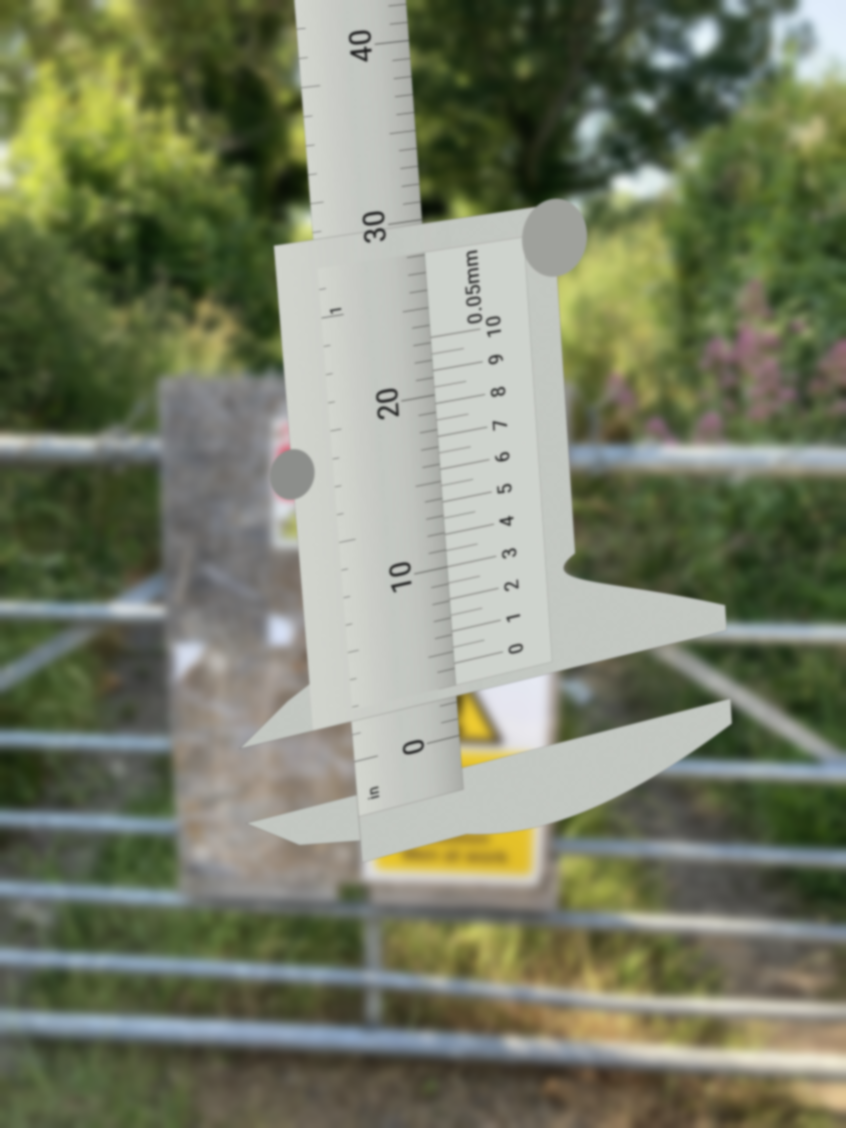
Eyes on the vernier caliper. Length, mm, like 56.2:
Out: 4.3
